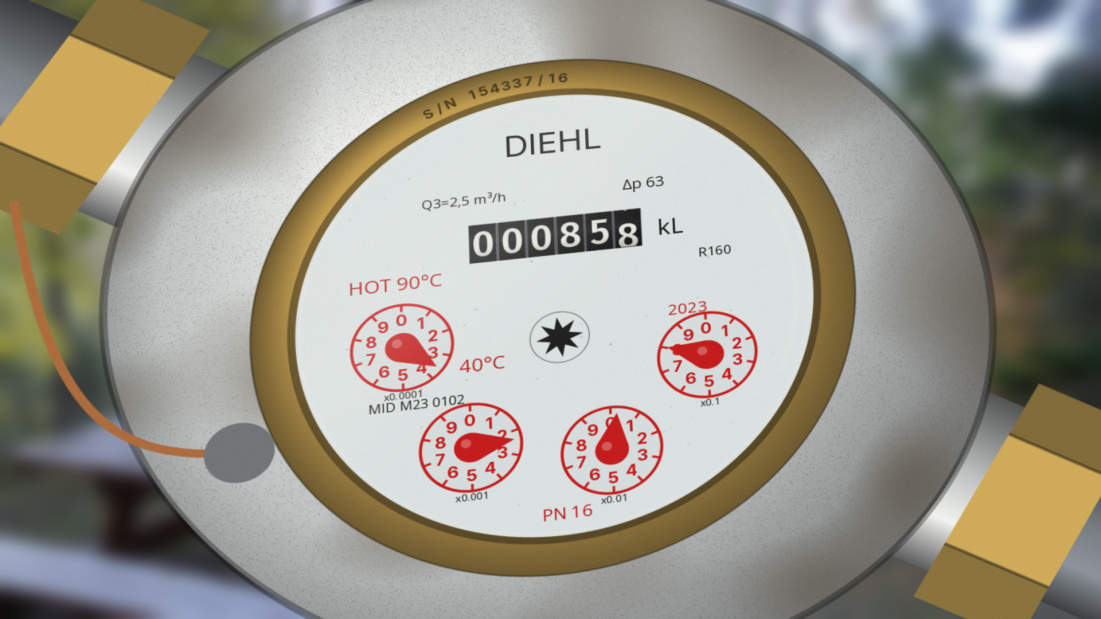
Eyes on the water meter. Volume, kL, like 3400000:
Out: 857.8023
